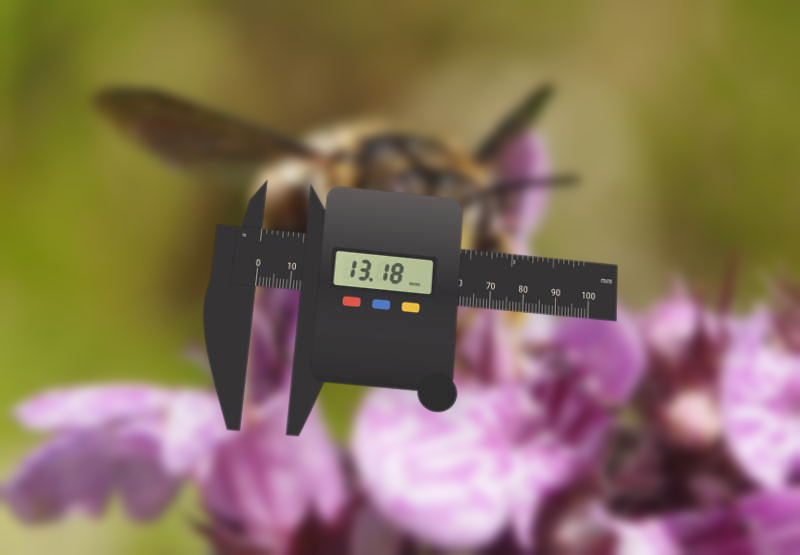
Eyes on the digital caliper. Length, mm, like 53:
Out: 13.18
